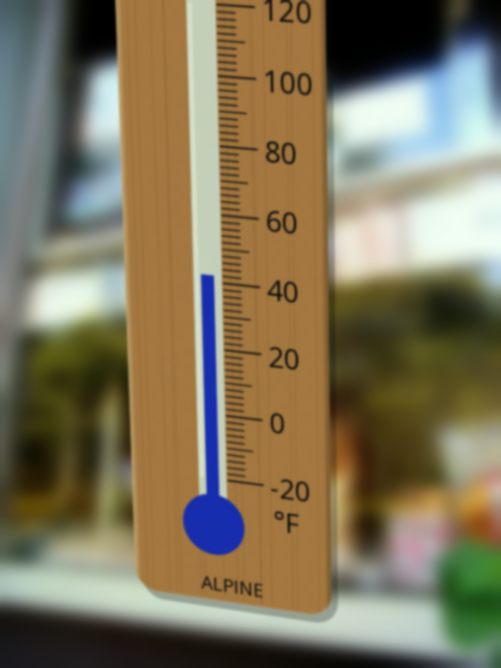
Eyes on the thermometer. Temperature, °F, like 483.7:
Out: 42
